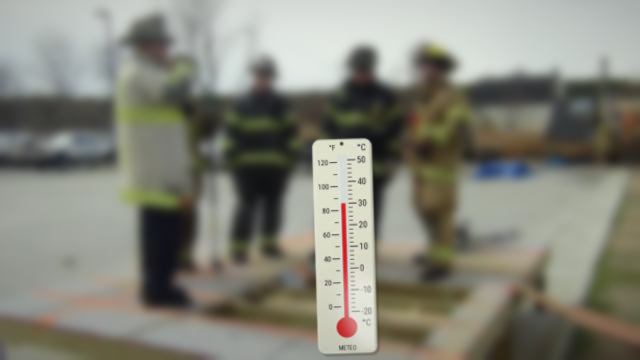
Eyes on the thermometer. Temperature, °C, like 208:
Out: 30
